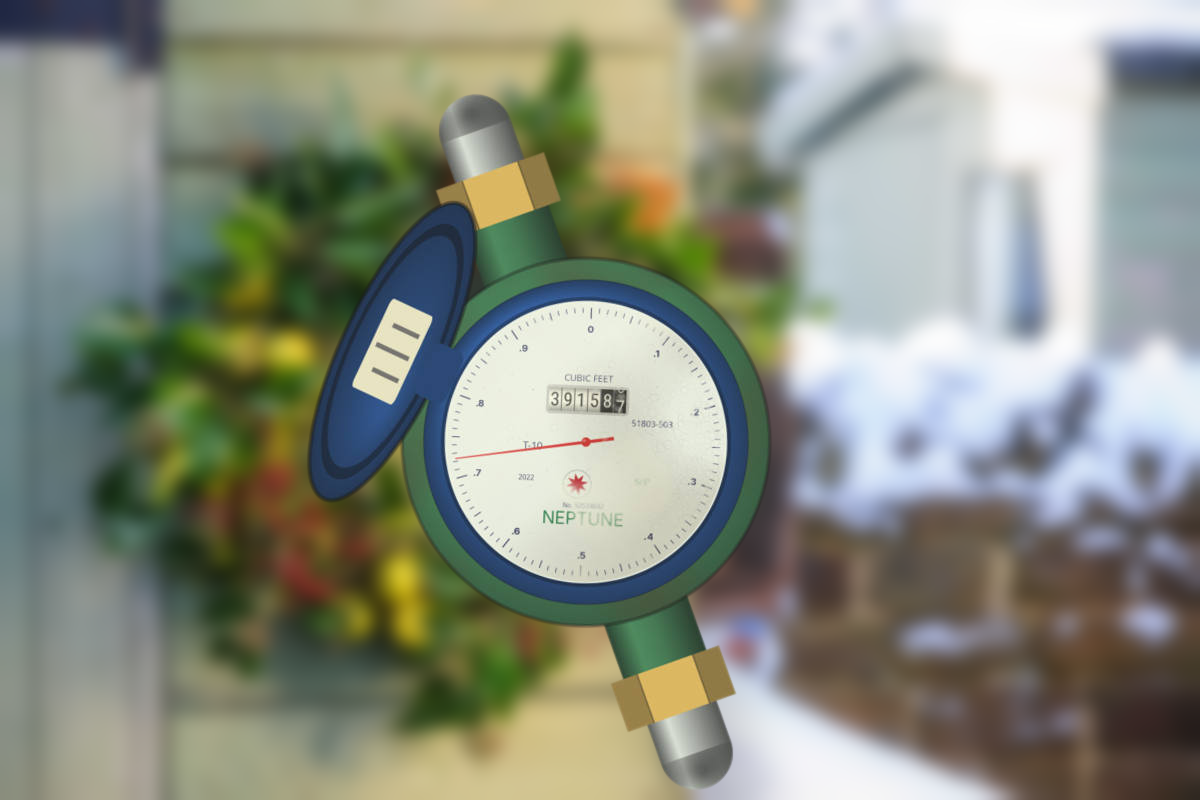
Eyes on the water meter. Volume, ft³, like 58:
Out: 391586.72
